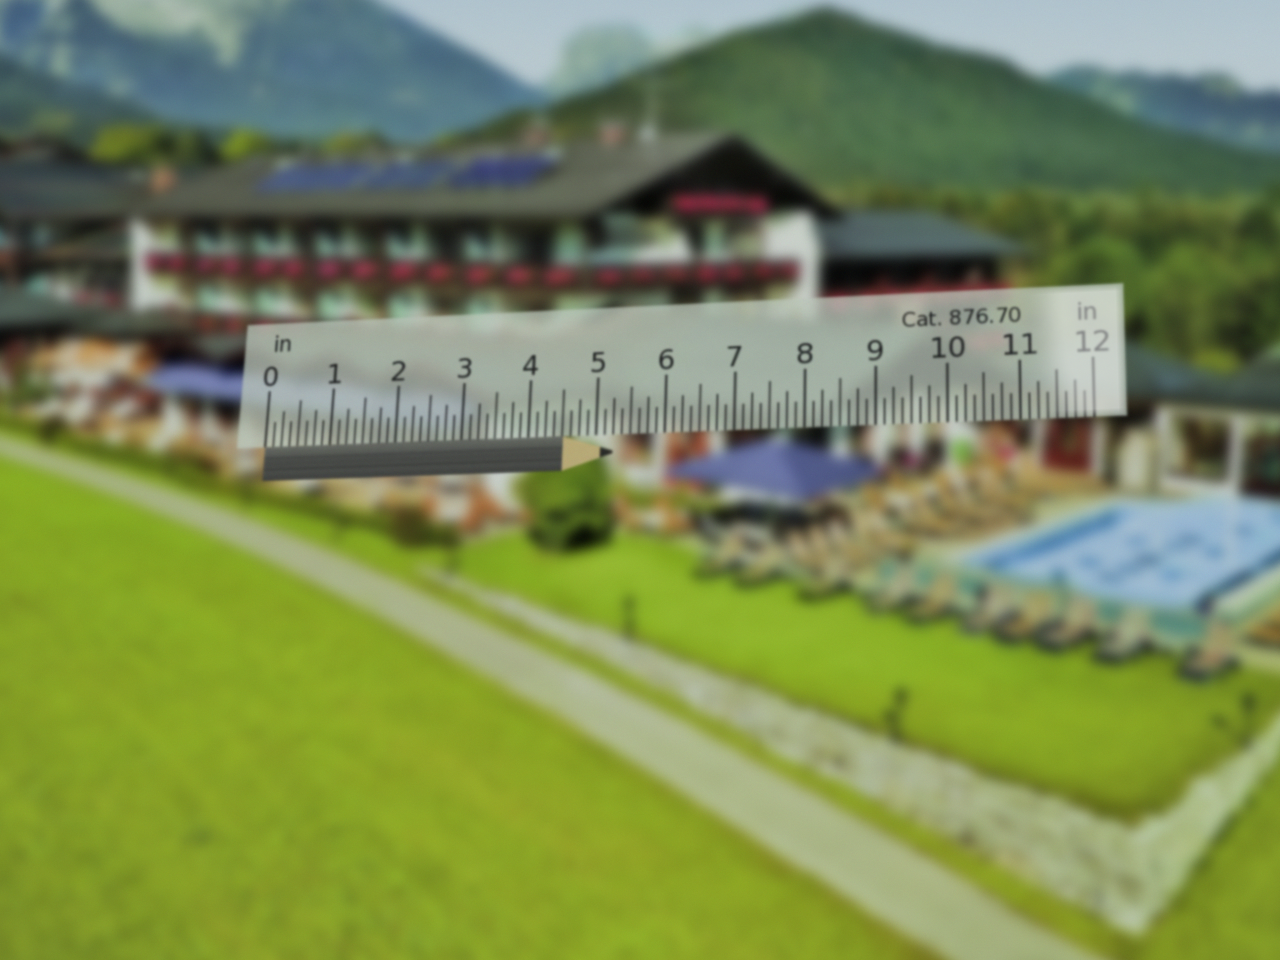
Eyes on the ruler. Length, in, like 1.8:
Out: 5.25
